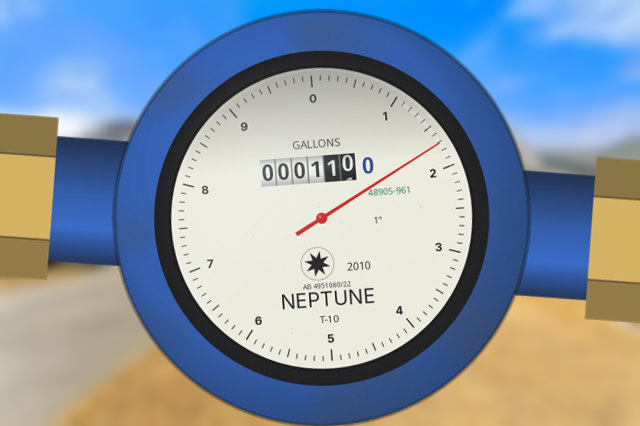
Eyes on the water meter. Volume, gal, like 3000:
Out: 1101.7
